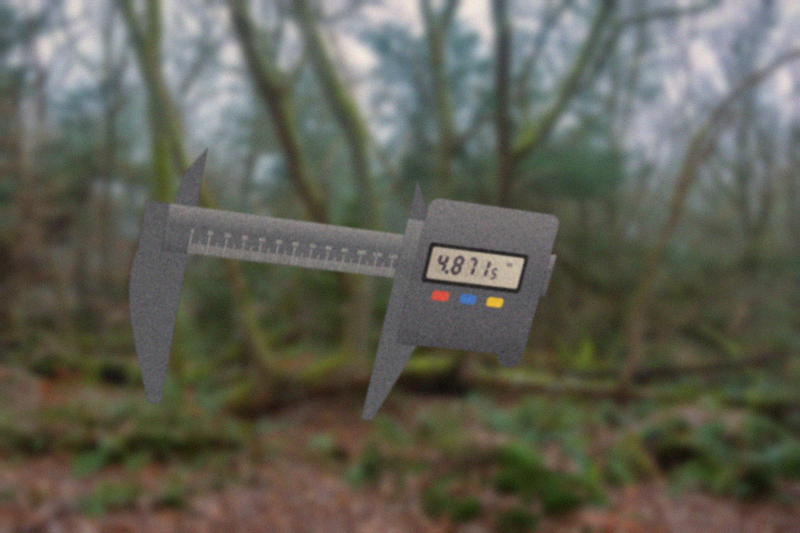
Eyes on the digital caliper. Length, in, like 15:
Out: 4.8715
